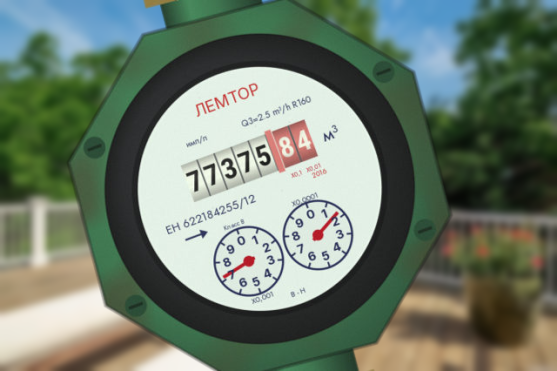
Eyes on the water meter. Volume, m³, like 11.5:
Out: 77375.8471
